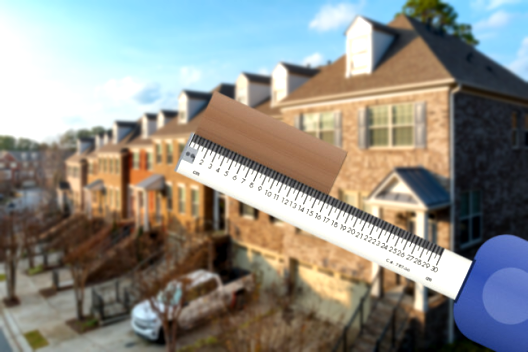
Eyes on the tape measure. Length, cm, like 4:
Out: 16
